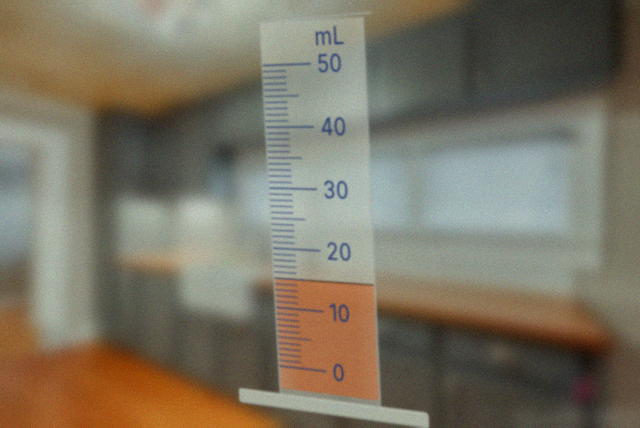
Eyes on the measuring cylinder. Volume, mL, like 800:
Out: 15
